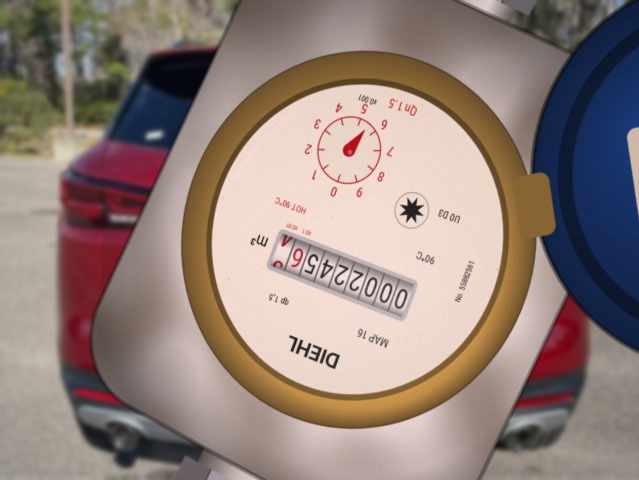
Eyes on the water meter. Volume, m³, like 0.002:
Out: 2245.635
